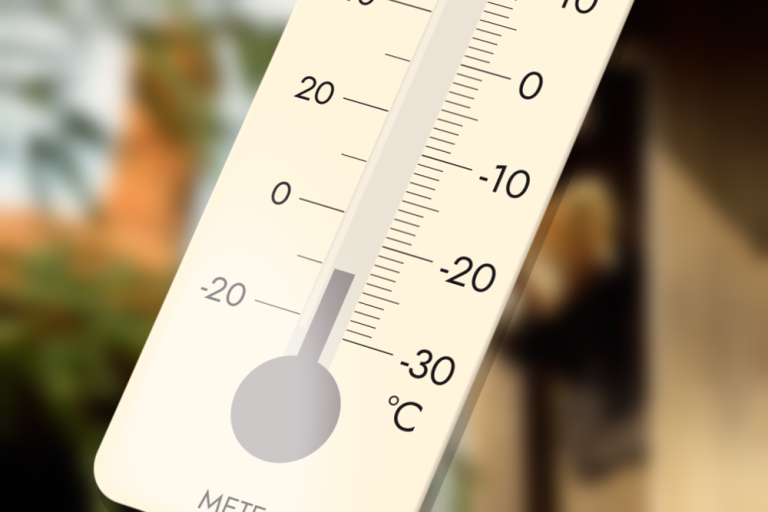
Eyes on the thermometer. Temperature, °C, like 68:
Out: -23.5
